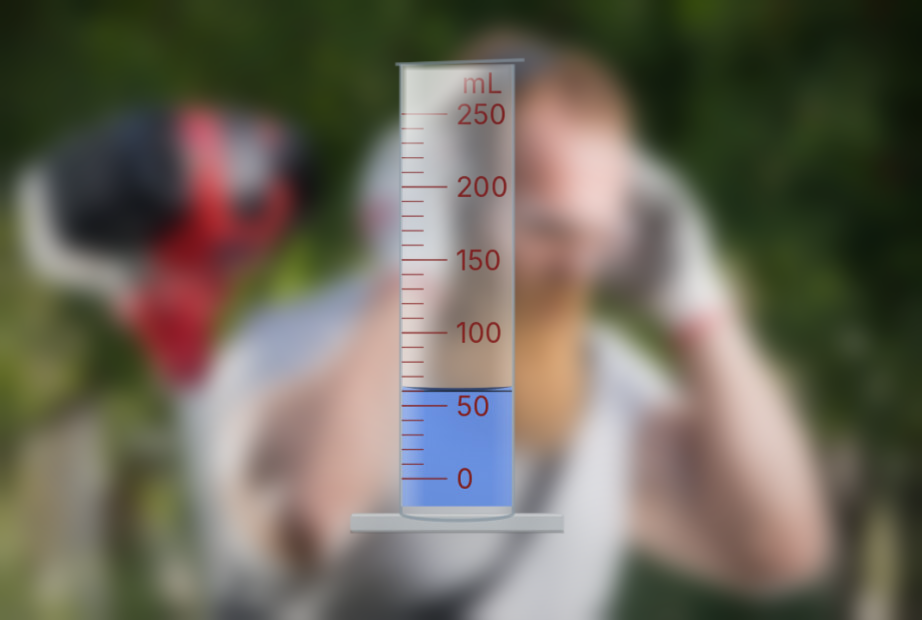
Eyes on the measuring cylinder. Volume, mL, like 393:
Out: 60
